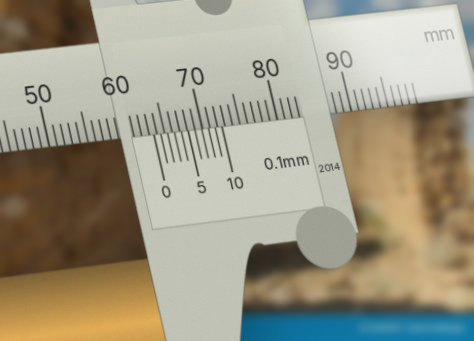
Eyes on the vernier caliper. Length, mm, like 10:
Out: 63.6
